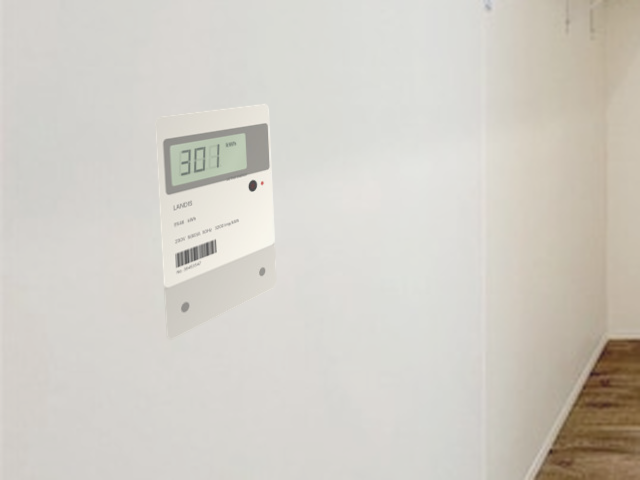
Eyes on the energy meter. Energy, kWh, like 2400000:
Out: 301
